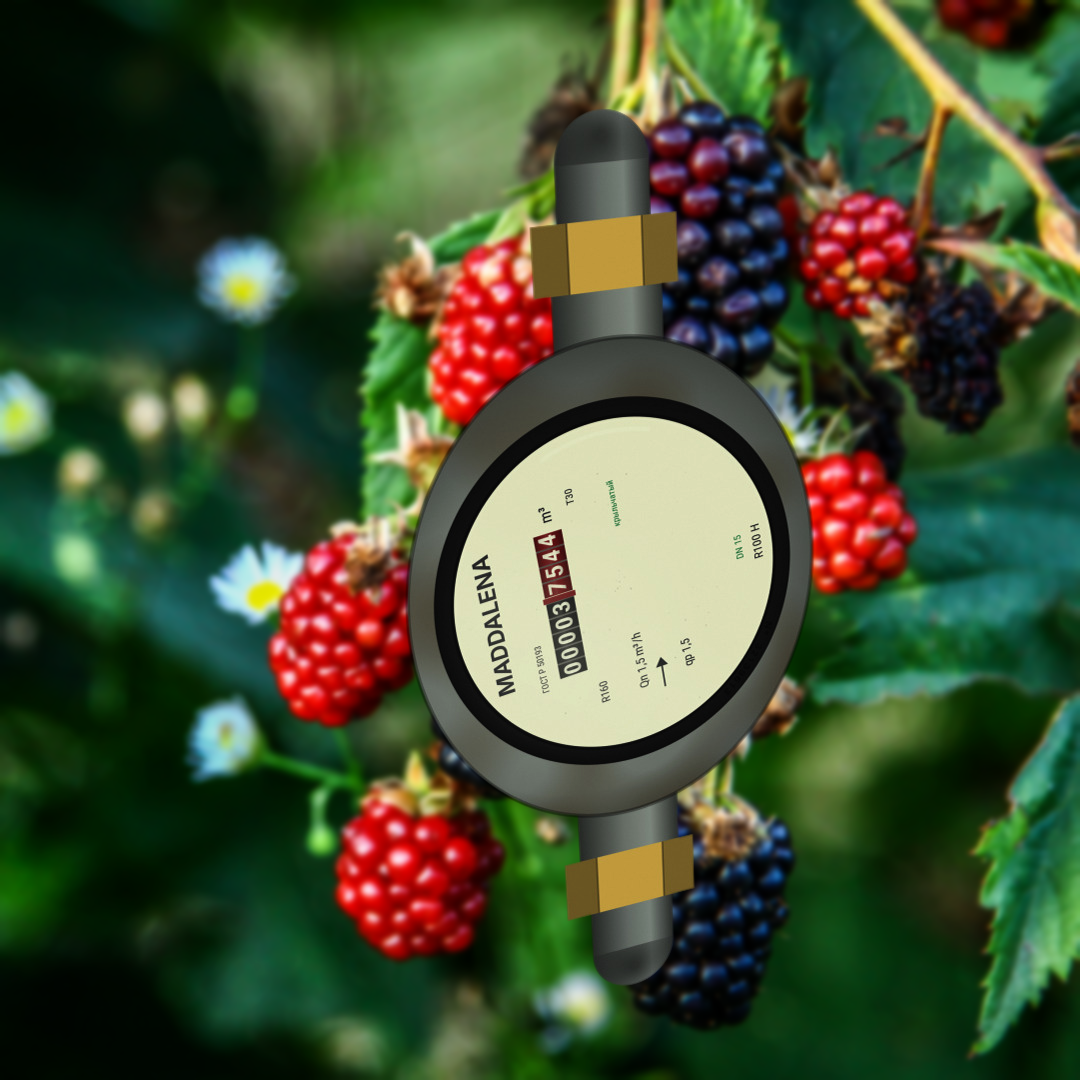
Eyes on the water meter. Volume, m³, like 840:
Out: 3.7544
